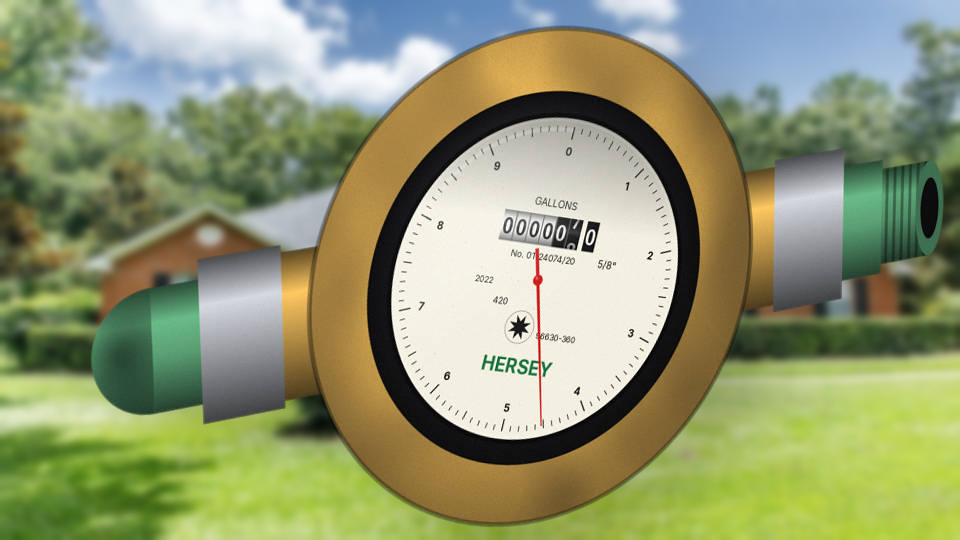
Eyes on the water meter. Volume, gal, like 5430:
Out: 74.5
